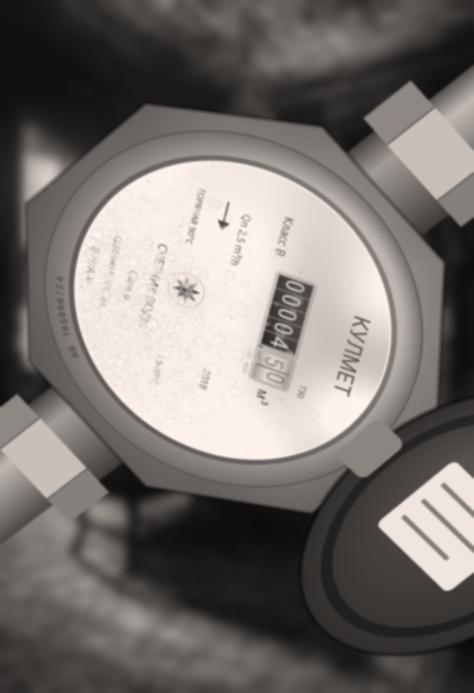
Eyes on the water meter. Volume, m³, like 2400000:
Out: 4.50
